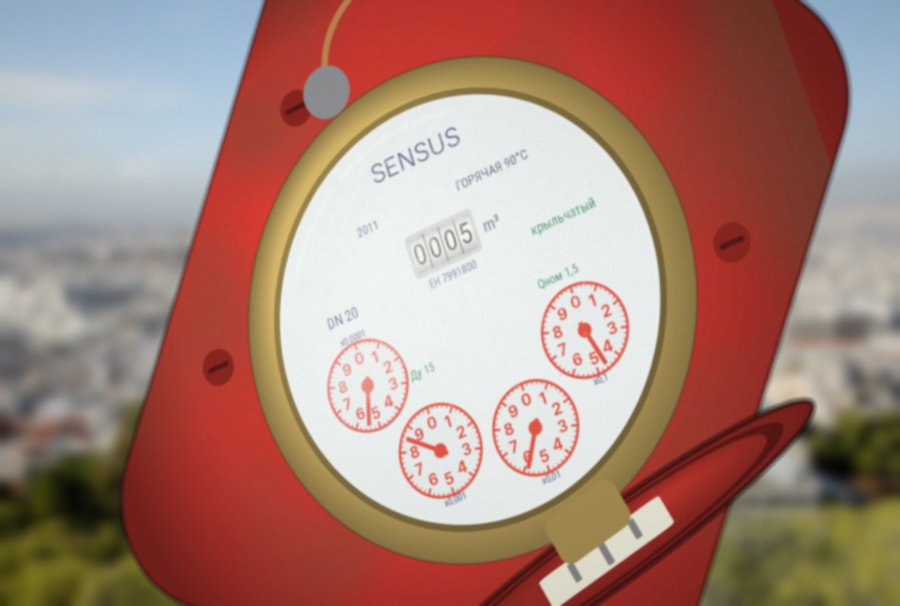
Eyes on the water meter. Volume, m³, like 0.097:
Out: 5.4585
